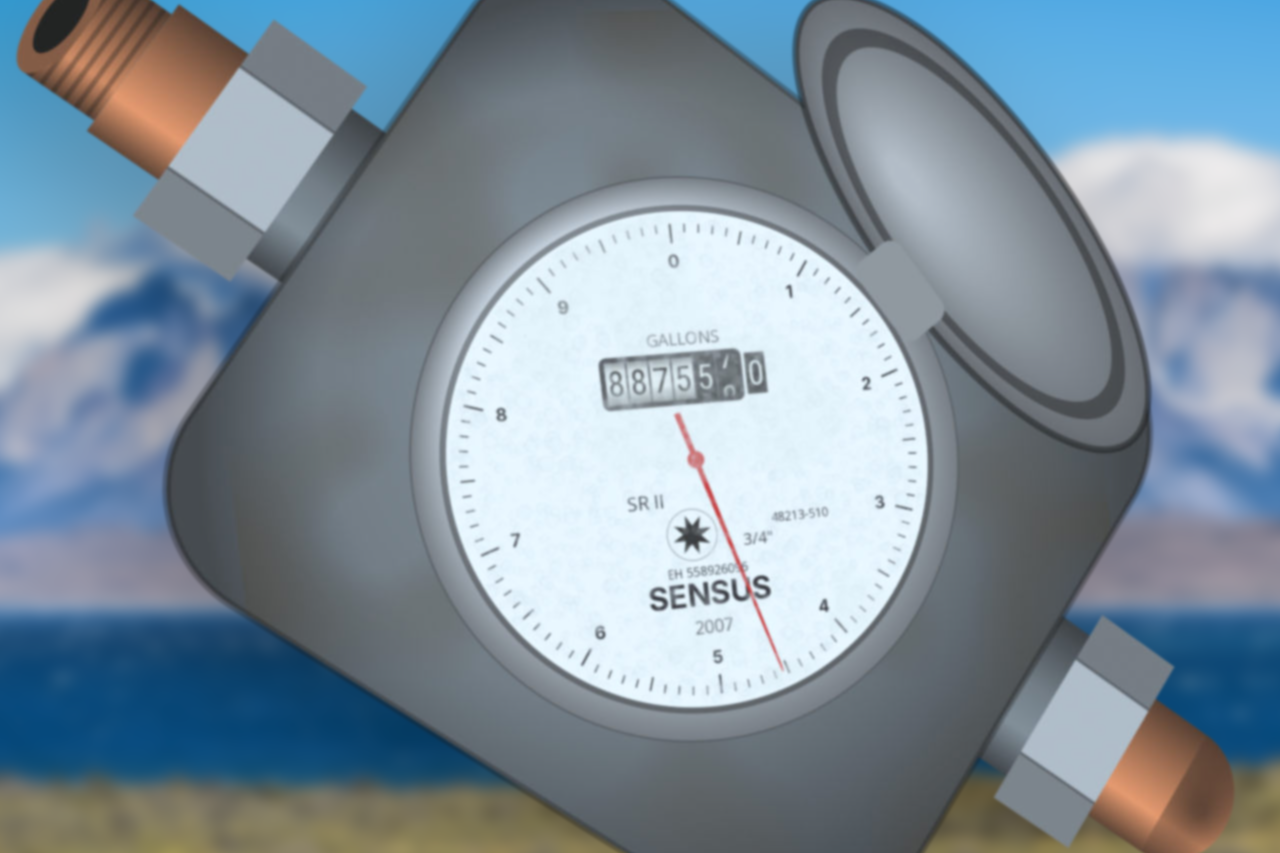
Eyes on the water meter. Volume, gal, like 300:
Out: 8875574.5
